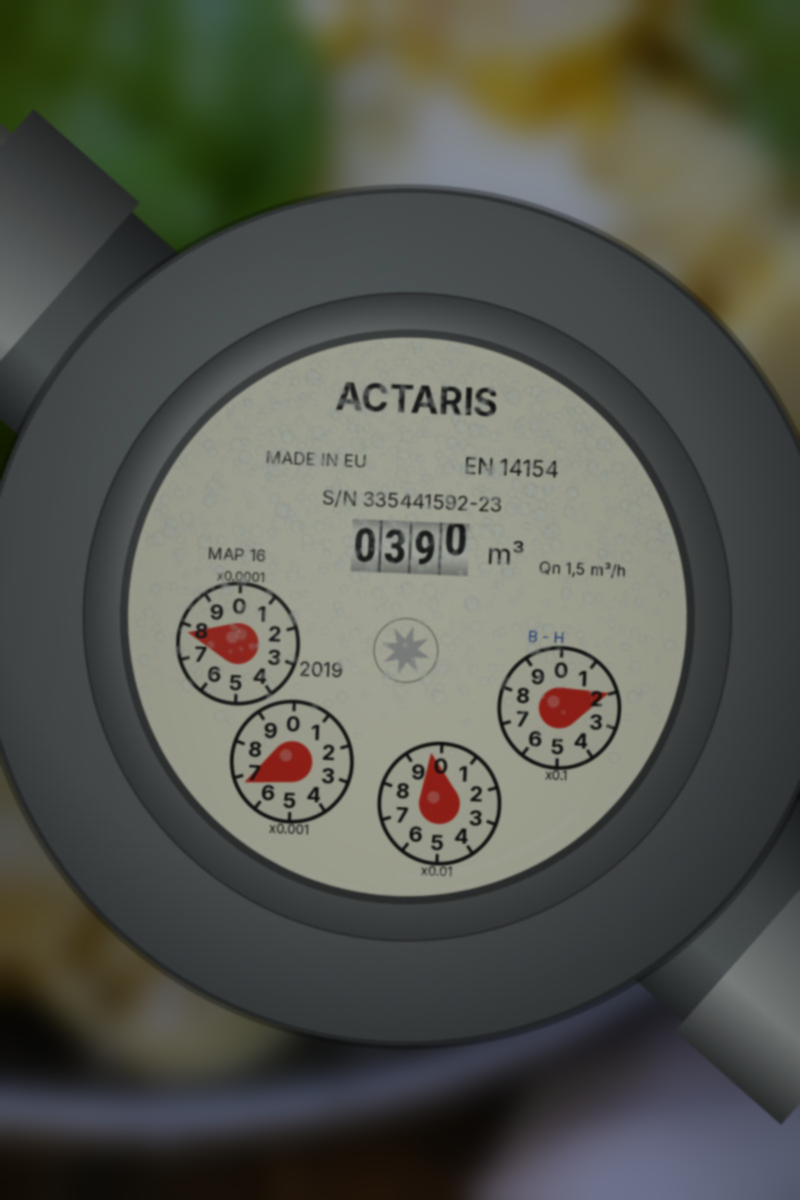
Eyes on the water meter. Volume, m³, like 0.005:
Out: 390.1967
